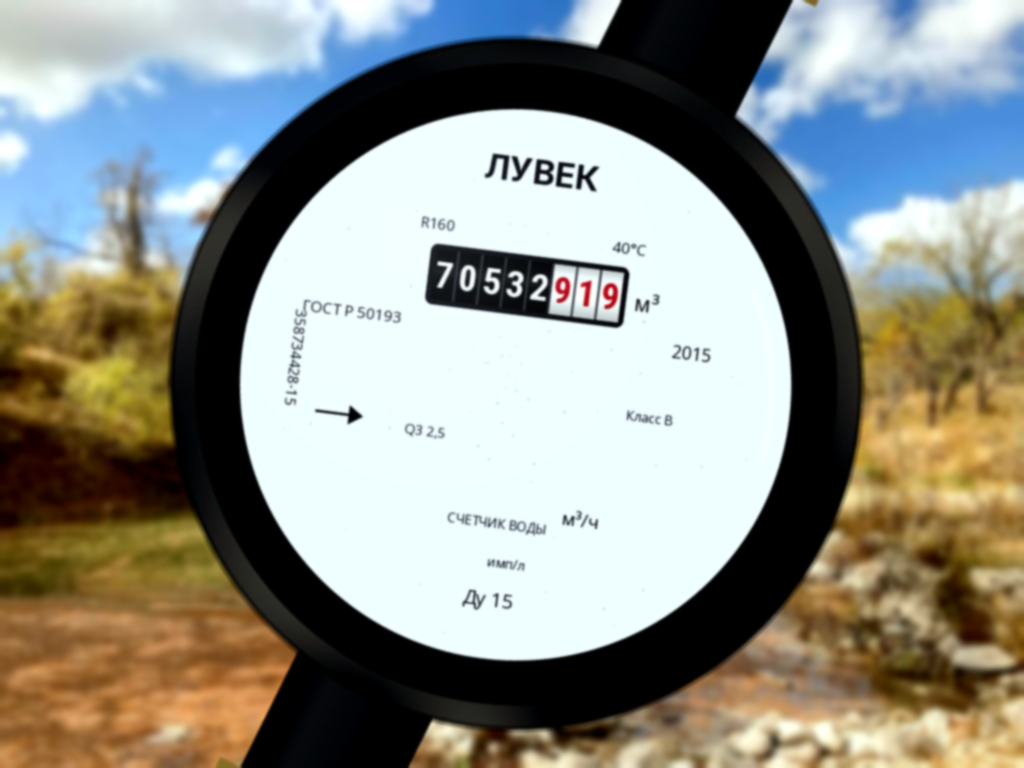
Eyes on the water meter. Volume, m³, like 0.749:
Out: 70532.919
